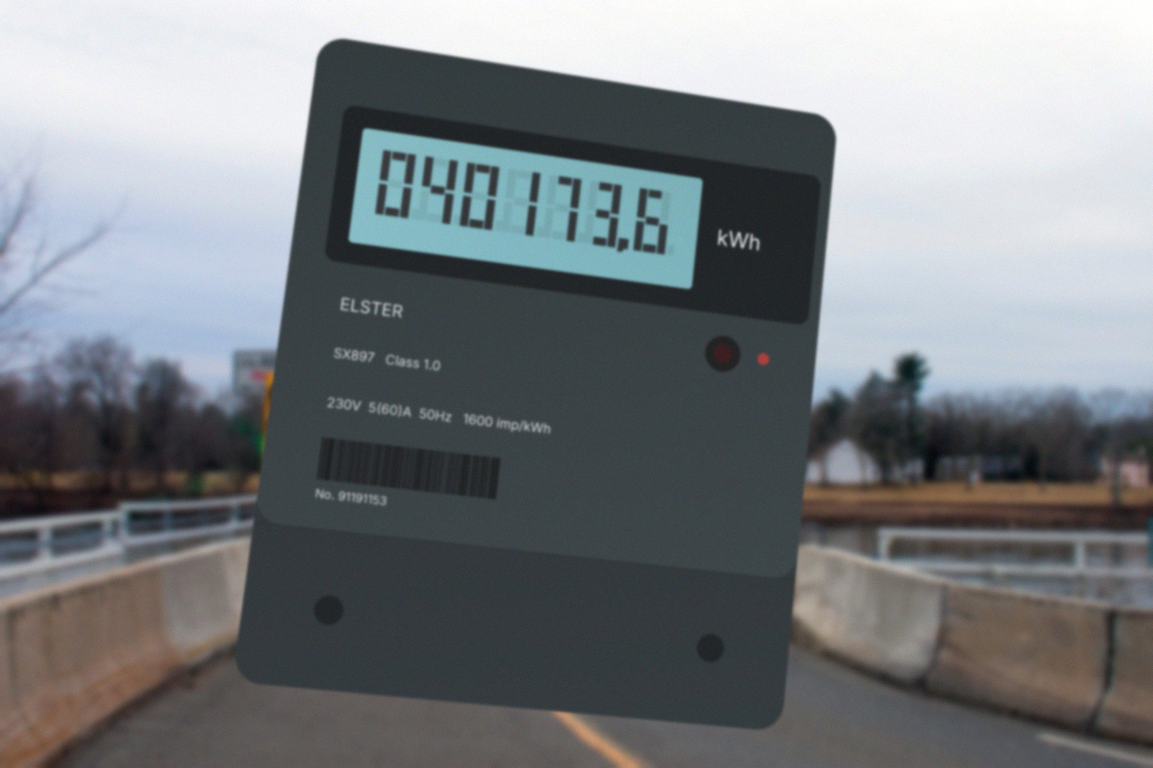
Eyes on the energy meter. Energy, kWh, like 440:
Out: 40173.6
